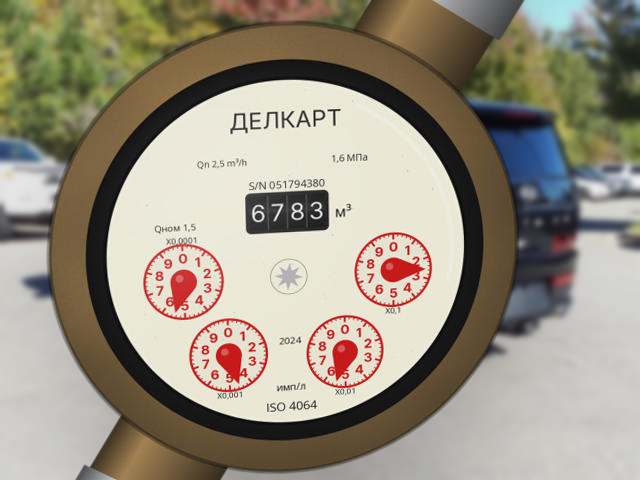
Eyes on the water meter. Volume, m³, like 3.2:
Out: 6783.2545
